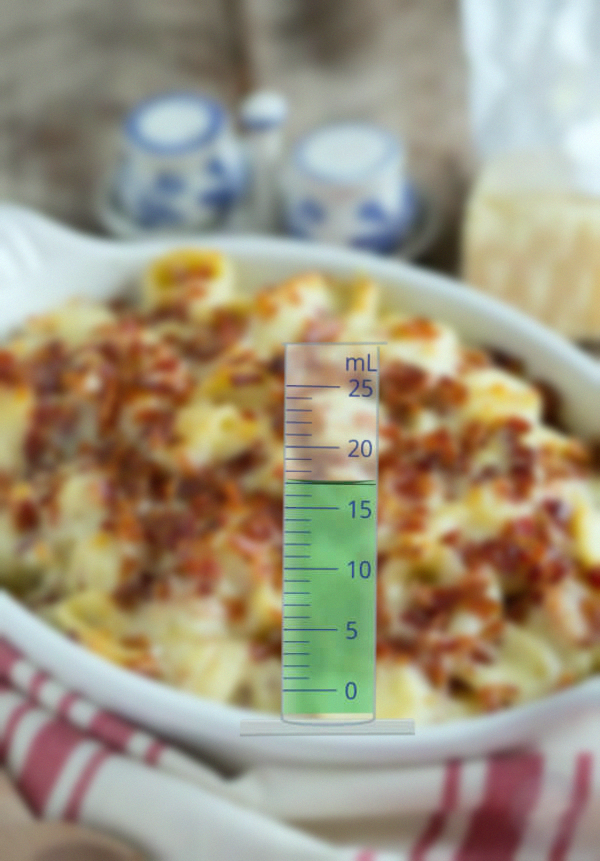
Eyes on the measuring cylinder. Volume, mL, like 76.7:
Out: 17
